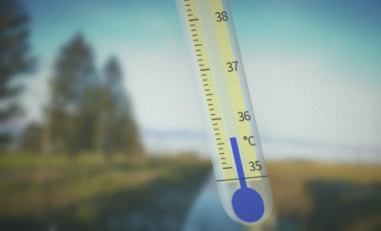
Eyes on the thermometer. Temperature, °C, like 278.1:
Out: 35.6
